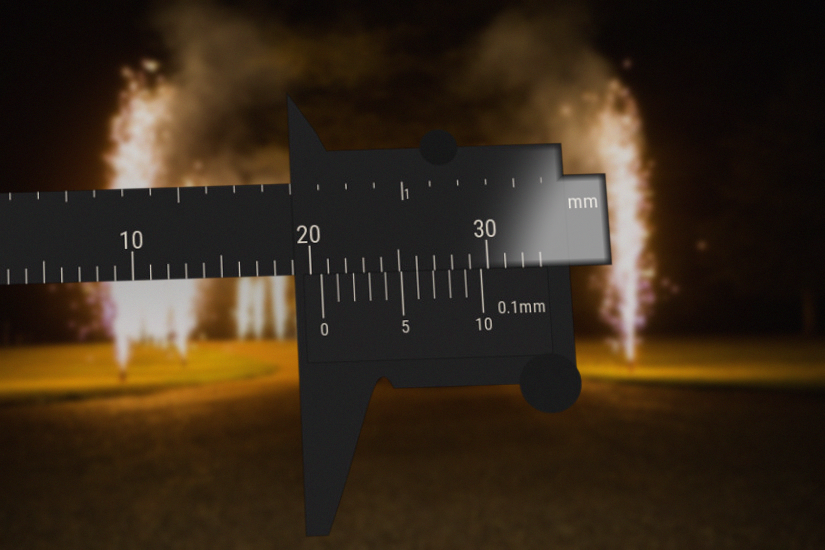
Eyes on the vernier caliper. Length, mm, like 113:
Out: 20.6
